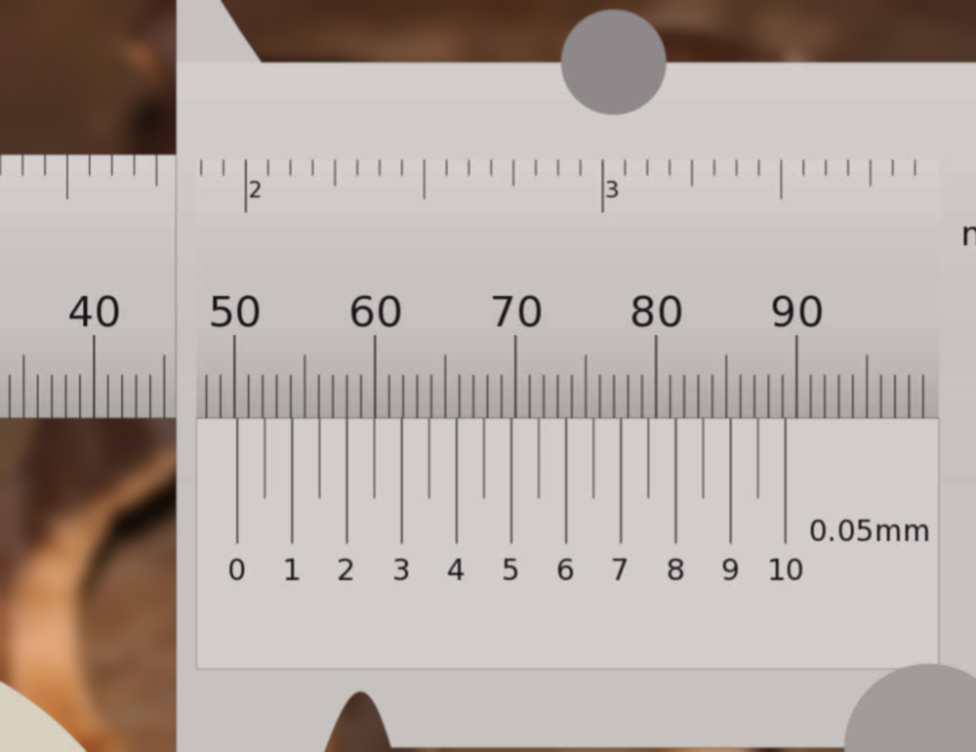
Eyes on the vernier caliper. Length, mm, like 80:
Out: 50.2
